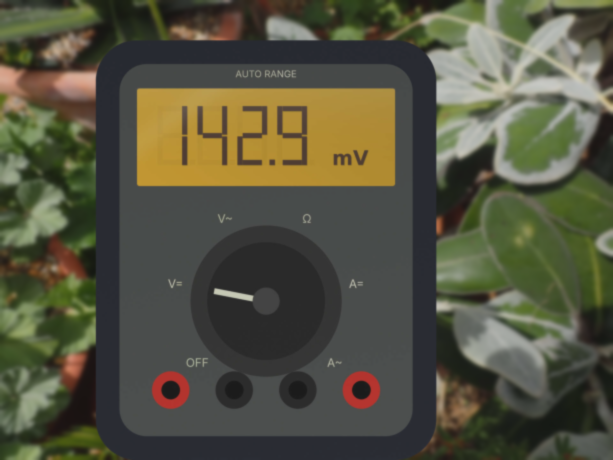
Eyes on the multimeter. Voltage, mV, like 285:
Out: 142.9
